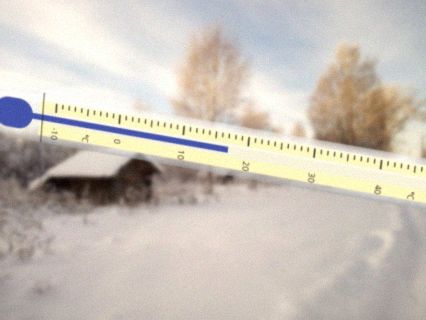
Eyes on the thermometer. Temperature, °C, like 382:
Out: 17
